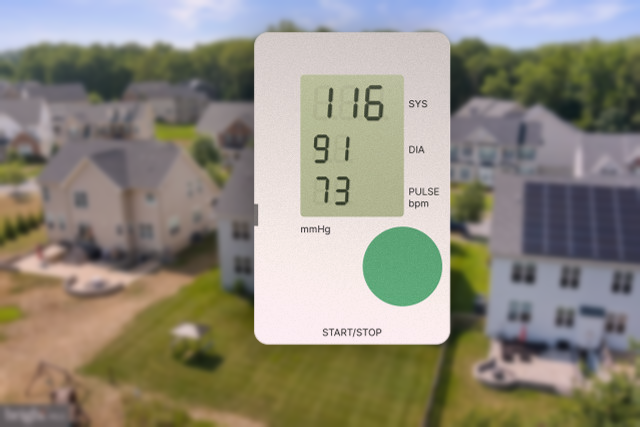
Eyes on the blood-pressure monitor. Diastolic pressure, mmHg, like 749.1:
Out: 91
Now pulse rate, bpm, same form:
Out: 73
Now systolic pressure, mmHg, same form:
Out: 116
